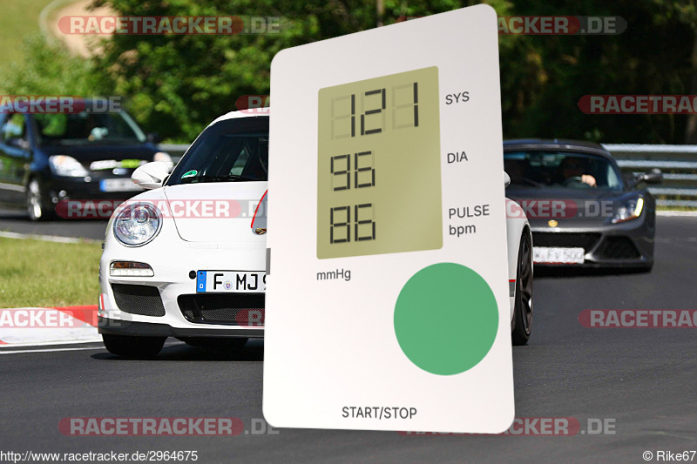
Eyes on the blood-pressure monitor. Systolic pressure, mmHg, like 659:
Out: 121
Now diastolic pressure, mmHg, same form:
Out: 96
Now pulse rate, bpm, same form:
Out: 86
